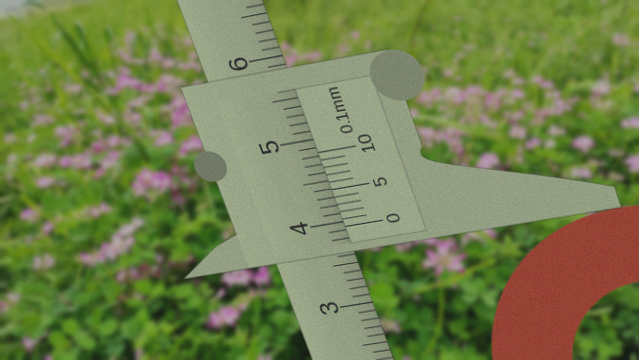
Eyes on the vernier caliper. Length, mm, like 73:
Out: 39.4
